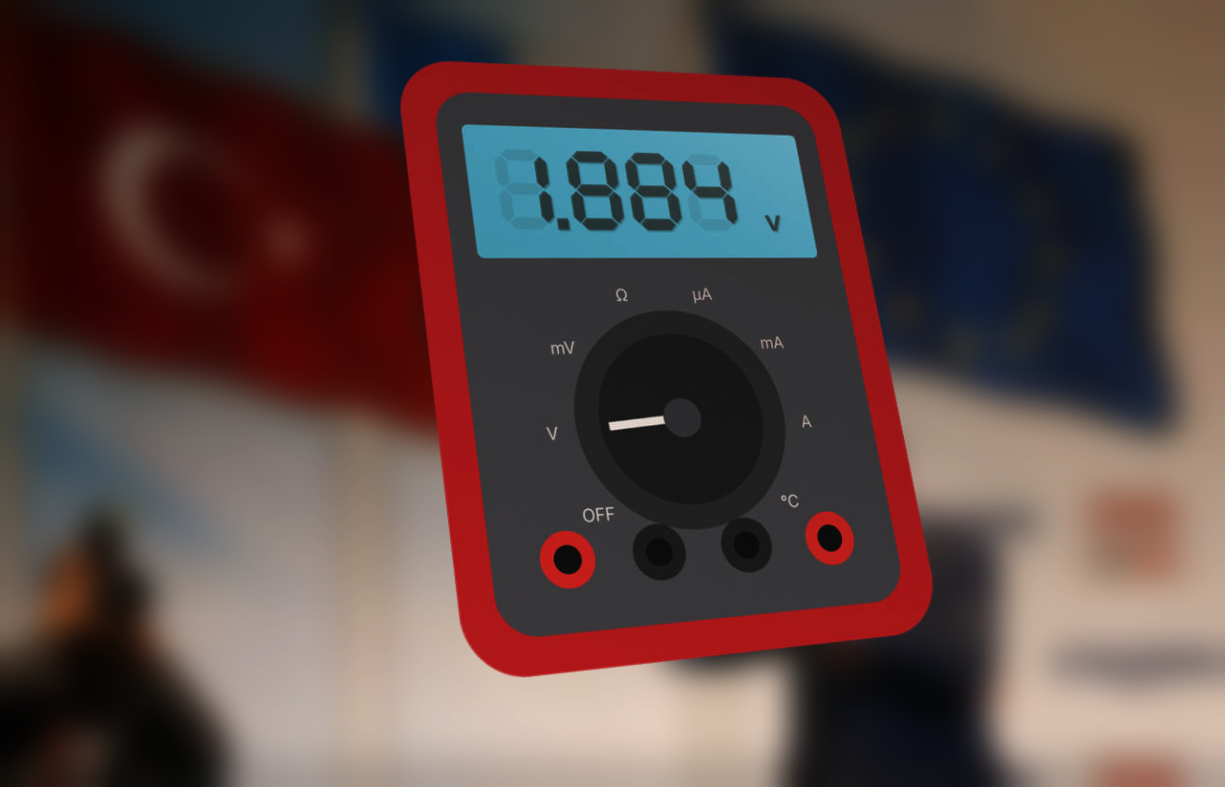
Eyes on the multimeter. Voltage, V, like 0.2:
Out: 1.884
